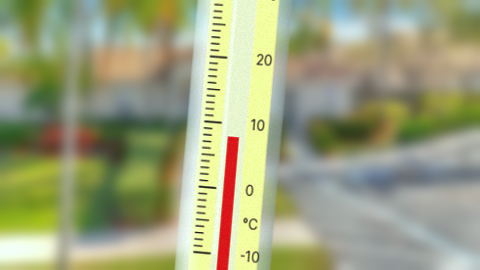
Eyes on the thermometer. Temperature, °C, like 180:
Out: 8
